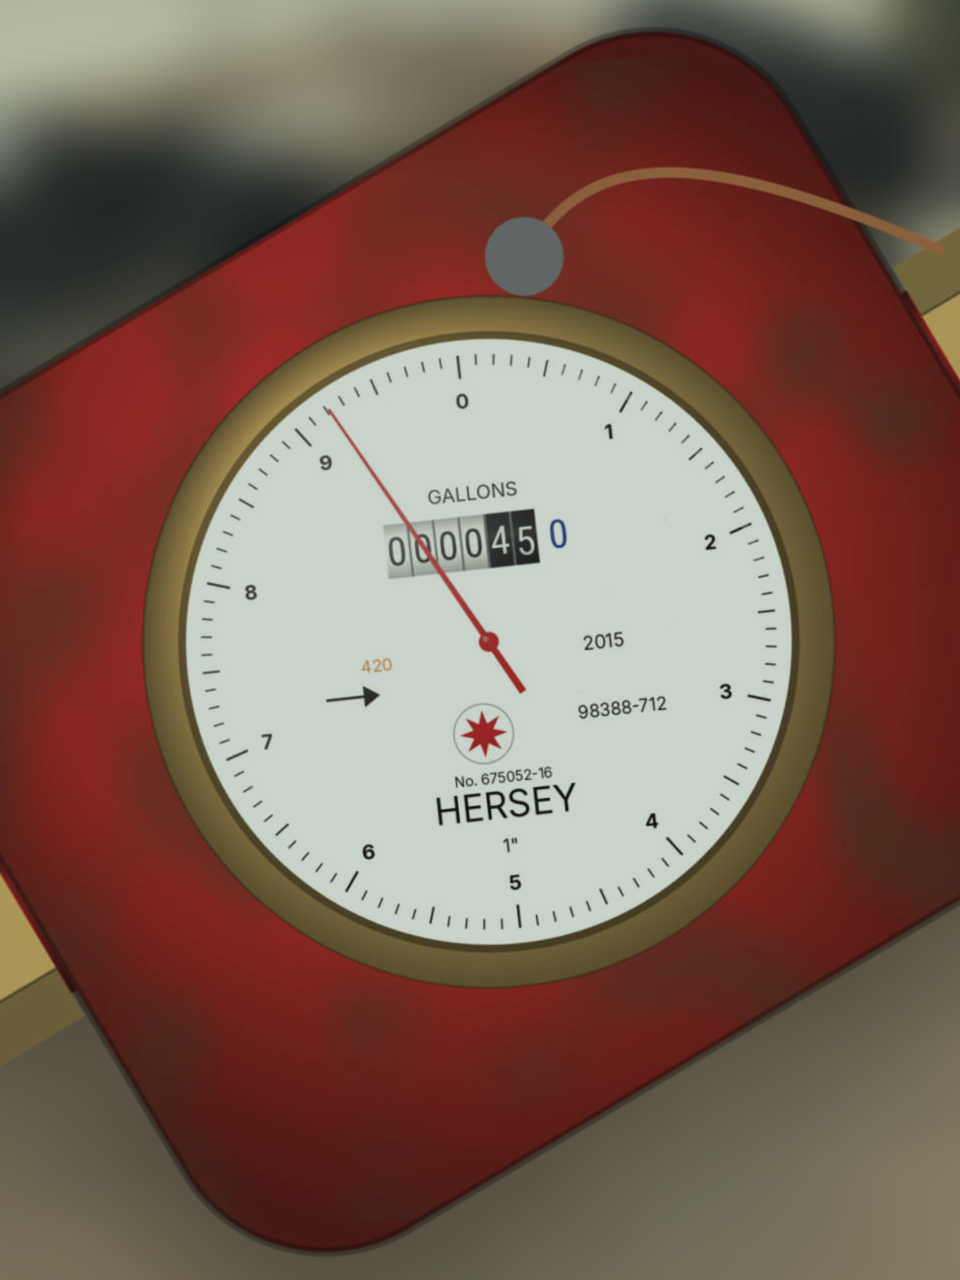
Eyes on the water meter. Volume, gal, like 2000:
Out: 449.2
